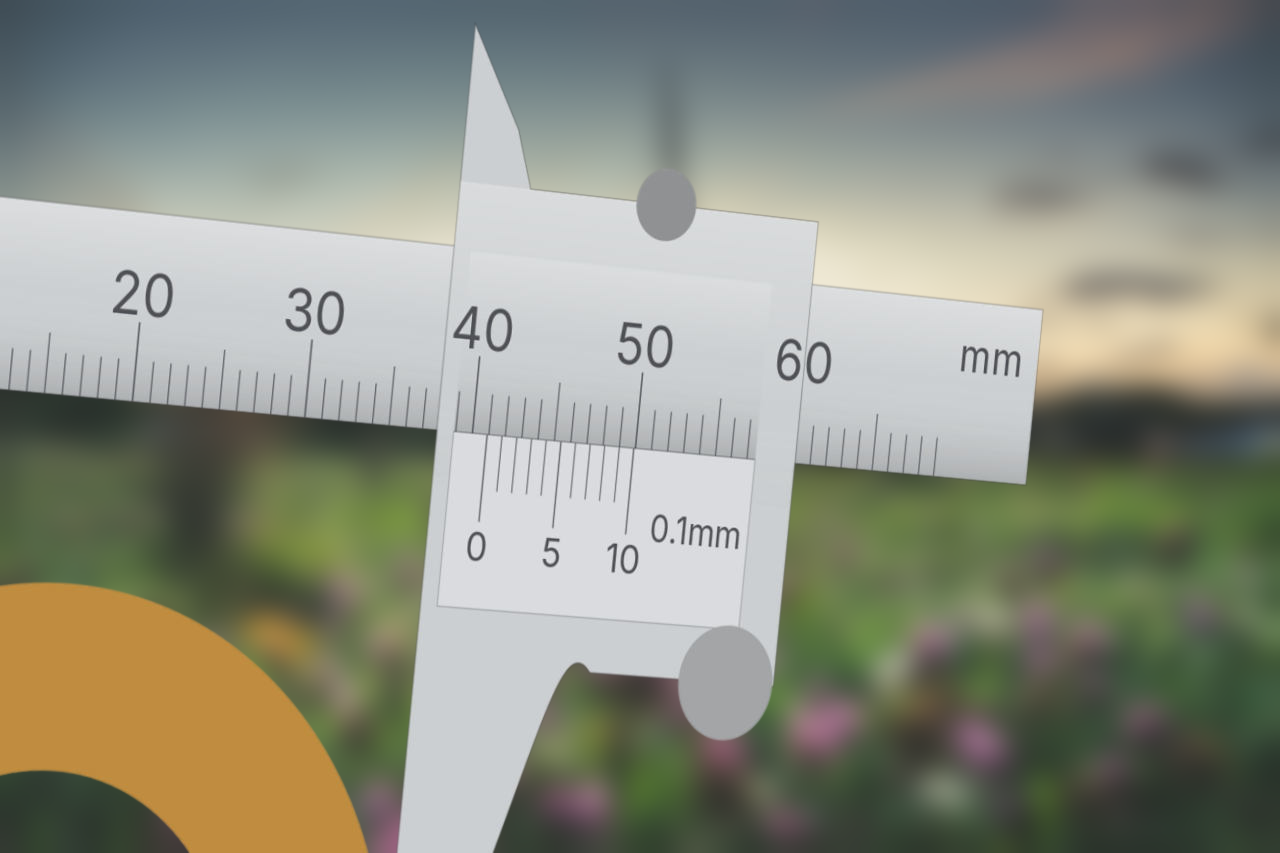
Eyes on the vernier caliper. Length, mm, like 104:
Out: 40.9
